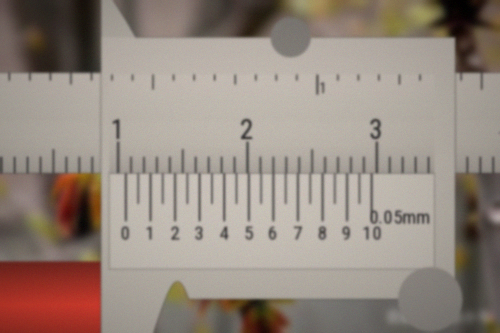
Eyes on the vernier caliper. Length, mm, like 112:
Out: 10.6
